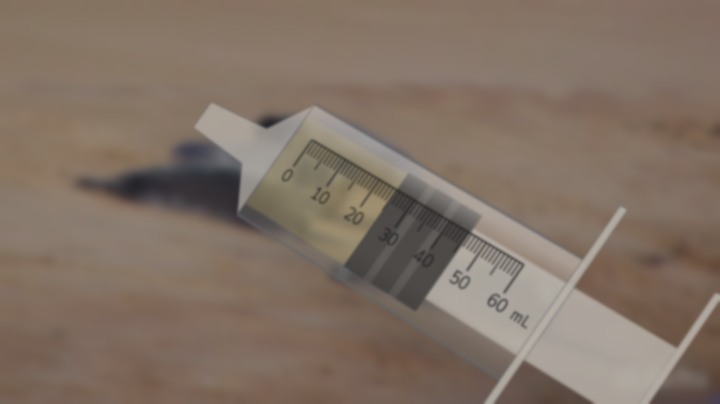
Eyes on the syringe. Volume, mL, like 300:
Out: 25
